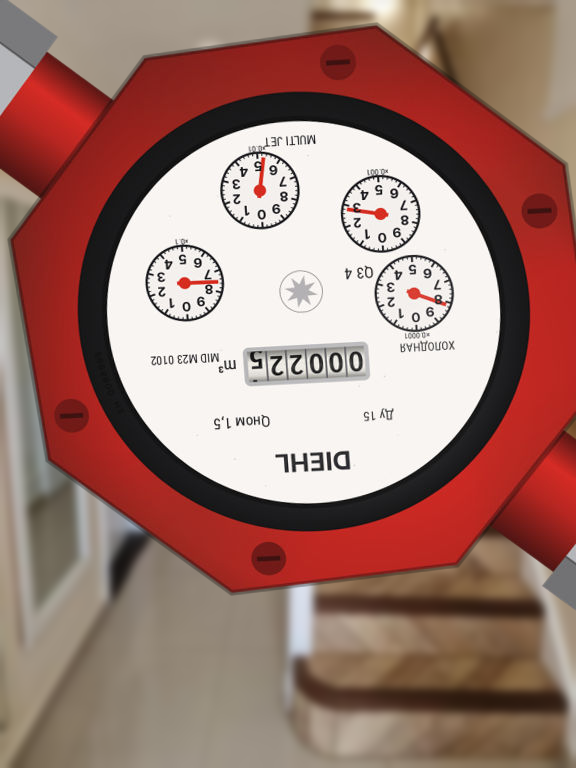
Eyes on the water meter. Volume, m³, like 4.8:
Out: 224.7528
